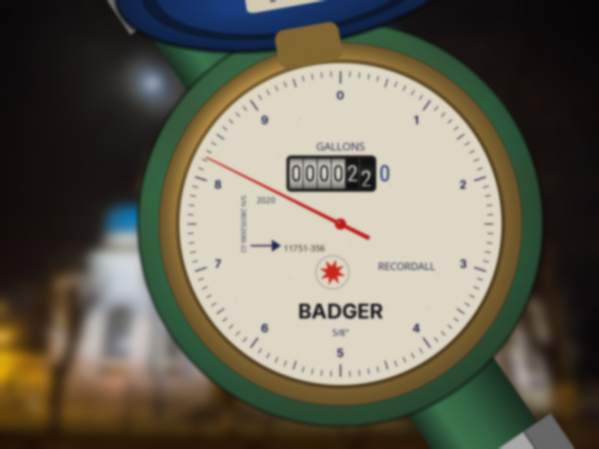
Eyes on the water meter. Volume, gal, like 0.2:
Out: 218.2
